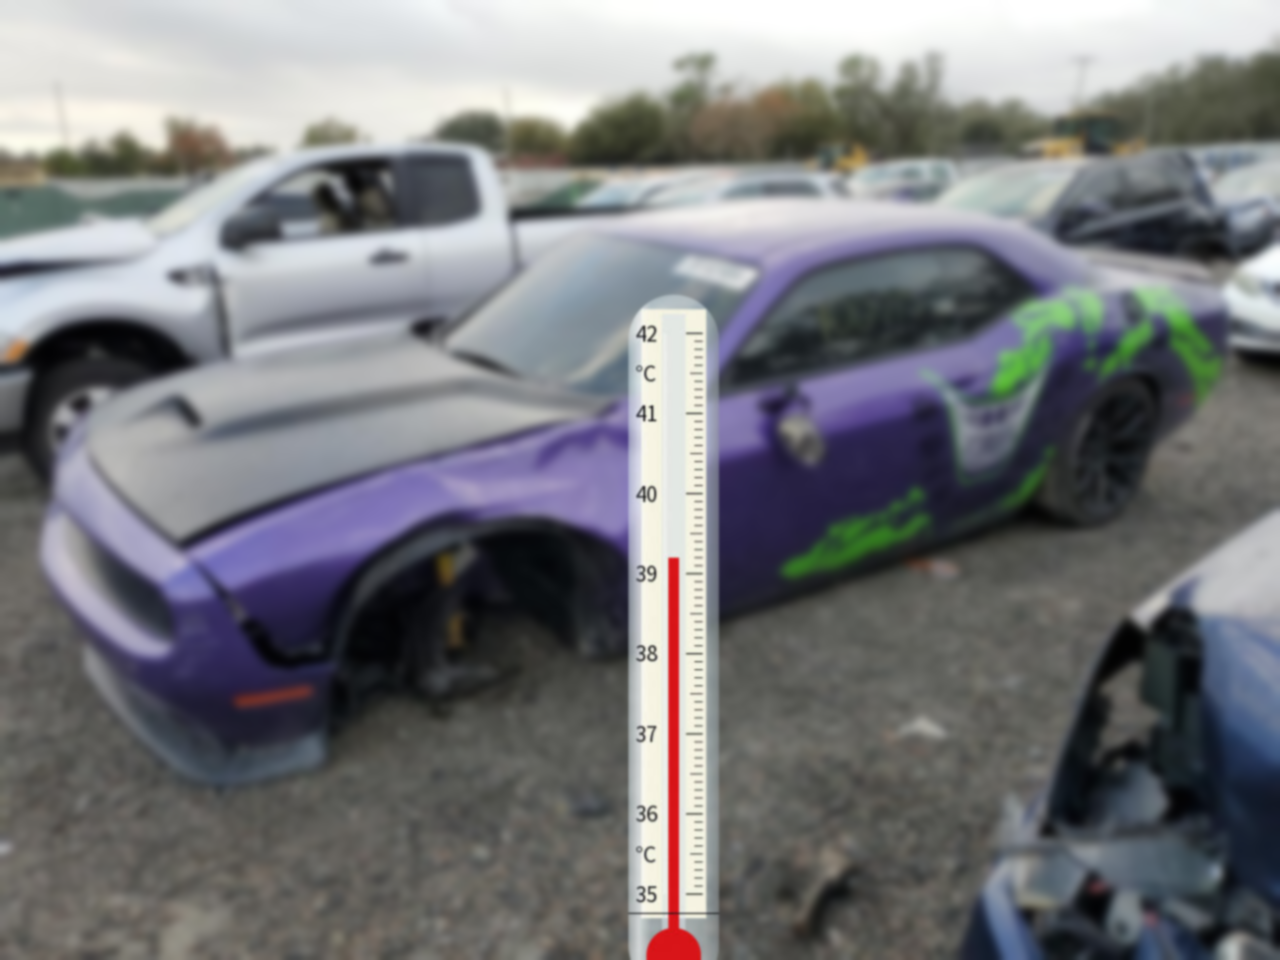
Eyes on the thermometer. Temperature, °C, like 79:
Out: 39.2
